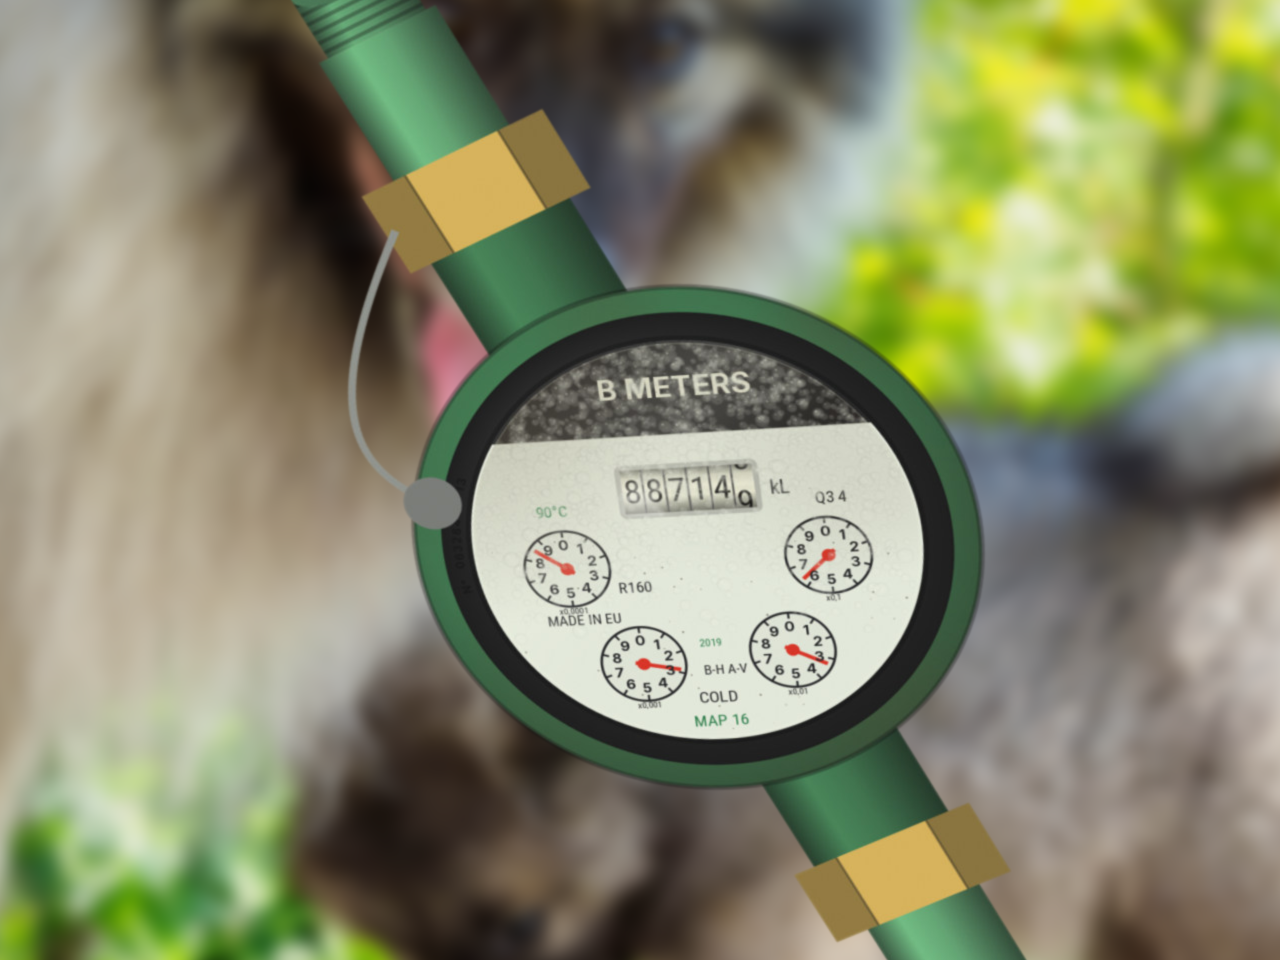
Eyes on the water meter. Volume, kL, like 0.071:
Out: 887148.6328
